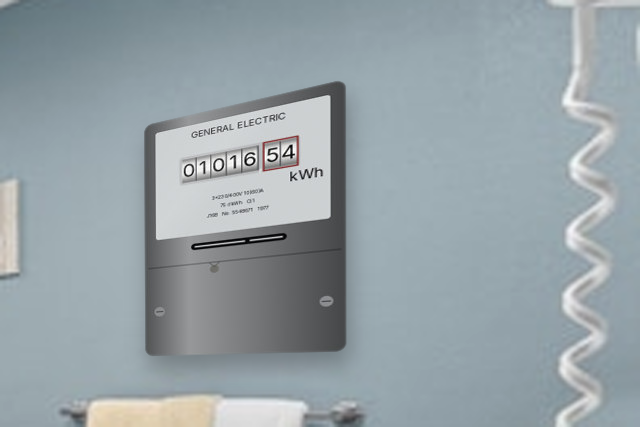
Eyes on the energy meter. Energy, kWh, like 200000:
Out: 1016.54
